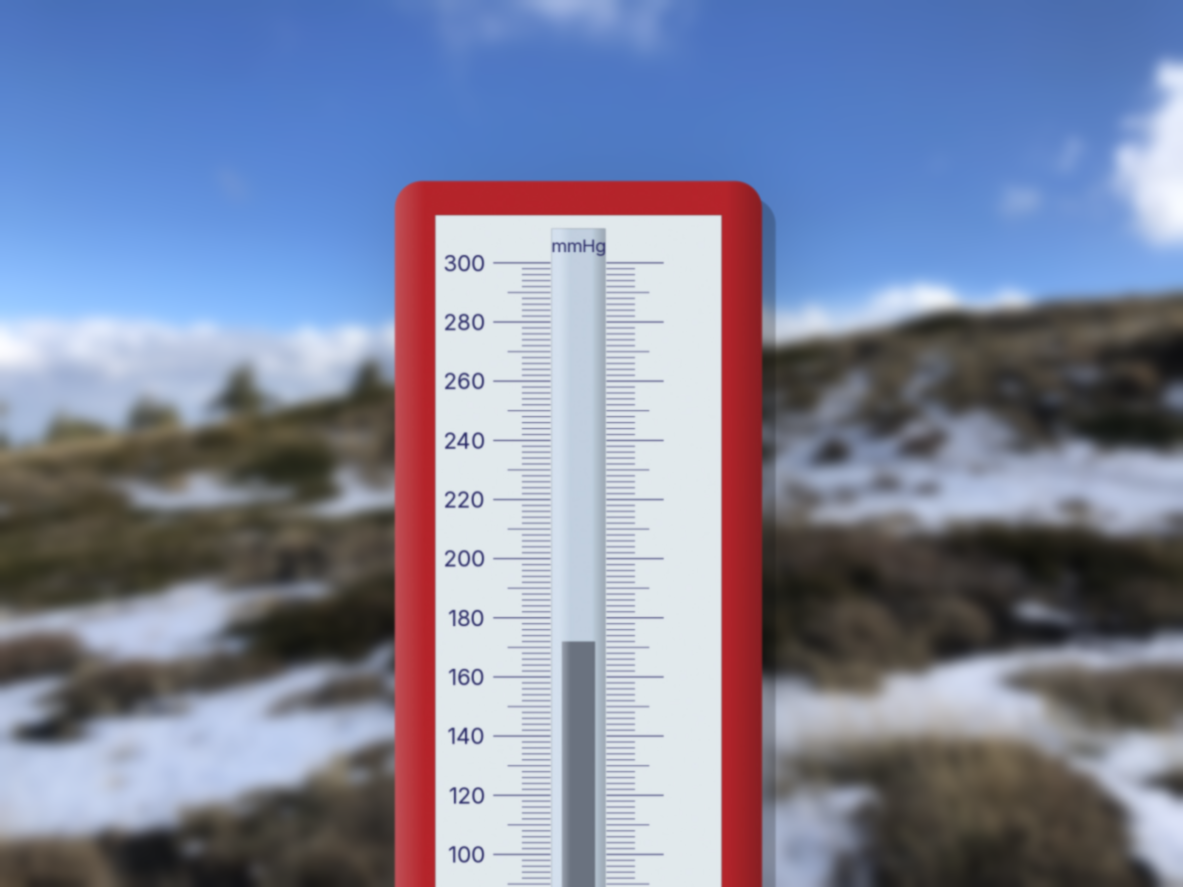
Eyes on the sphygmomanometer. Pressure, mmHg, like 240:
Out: 172
